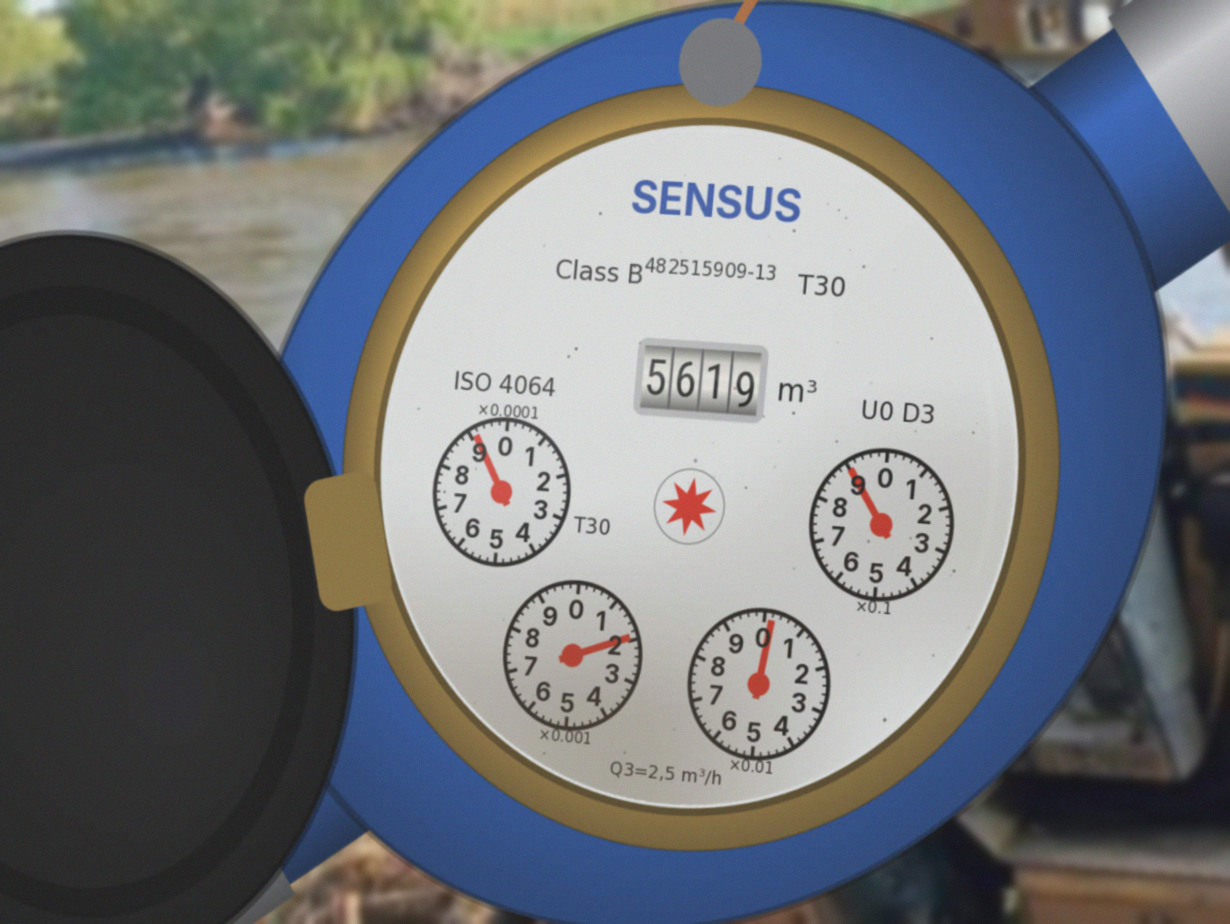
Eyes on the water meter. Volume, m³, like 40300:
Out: 5618.9019
